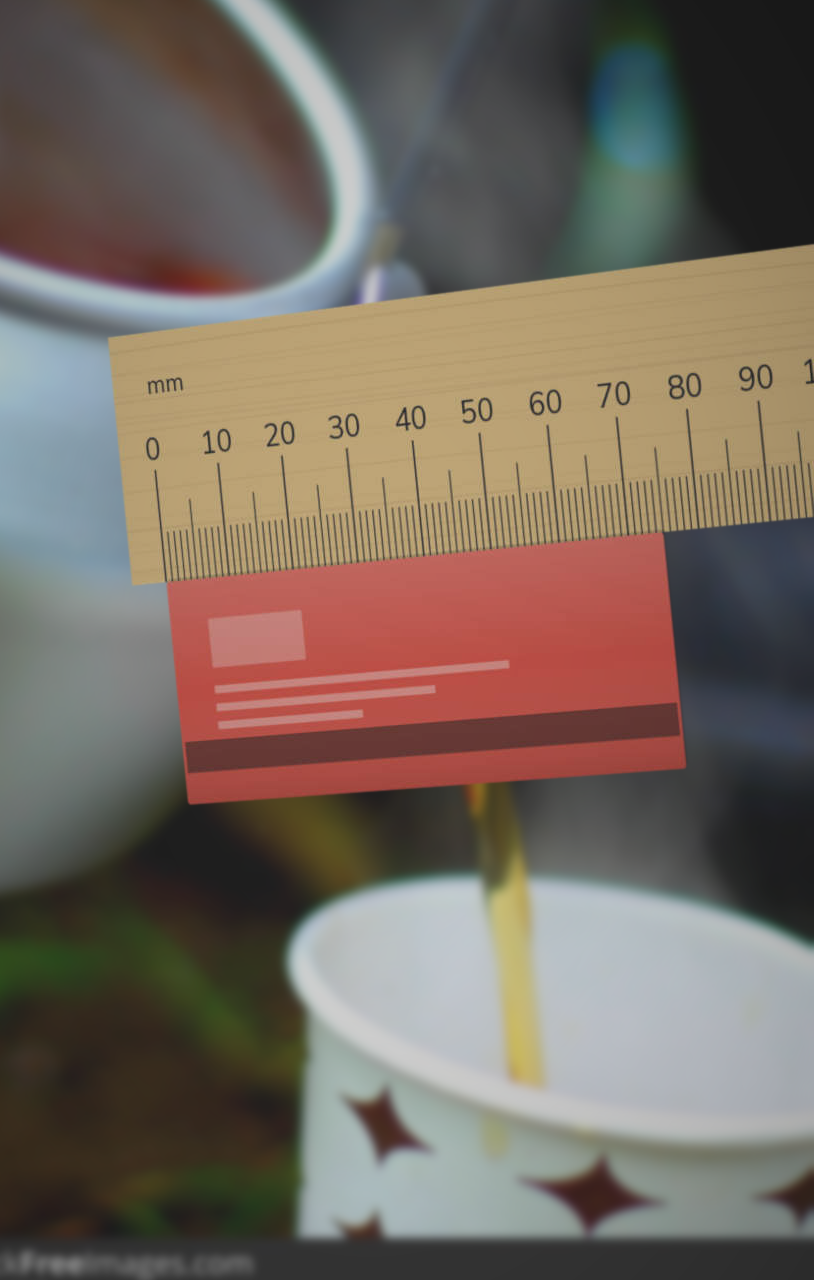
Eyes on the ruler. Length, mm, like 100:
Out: 75
